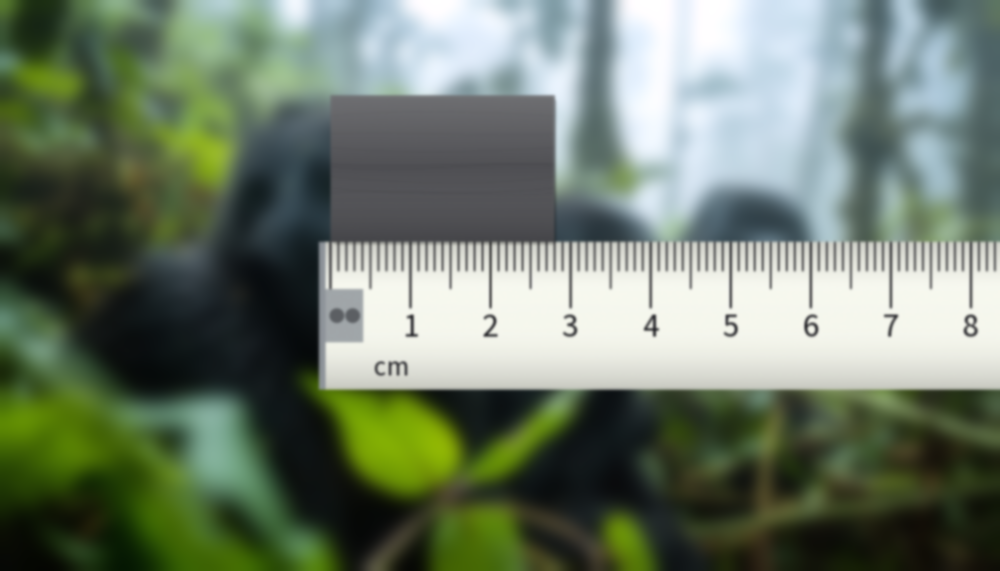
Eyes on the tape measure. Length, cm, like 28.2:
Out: 2.8
